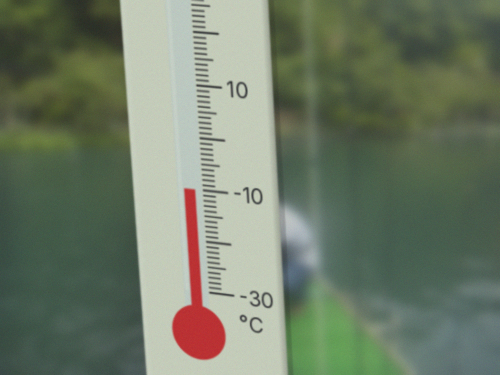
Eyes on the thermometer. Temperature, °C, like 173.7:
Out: -10
